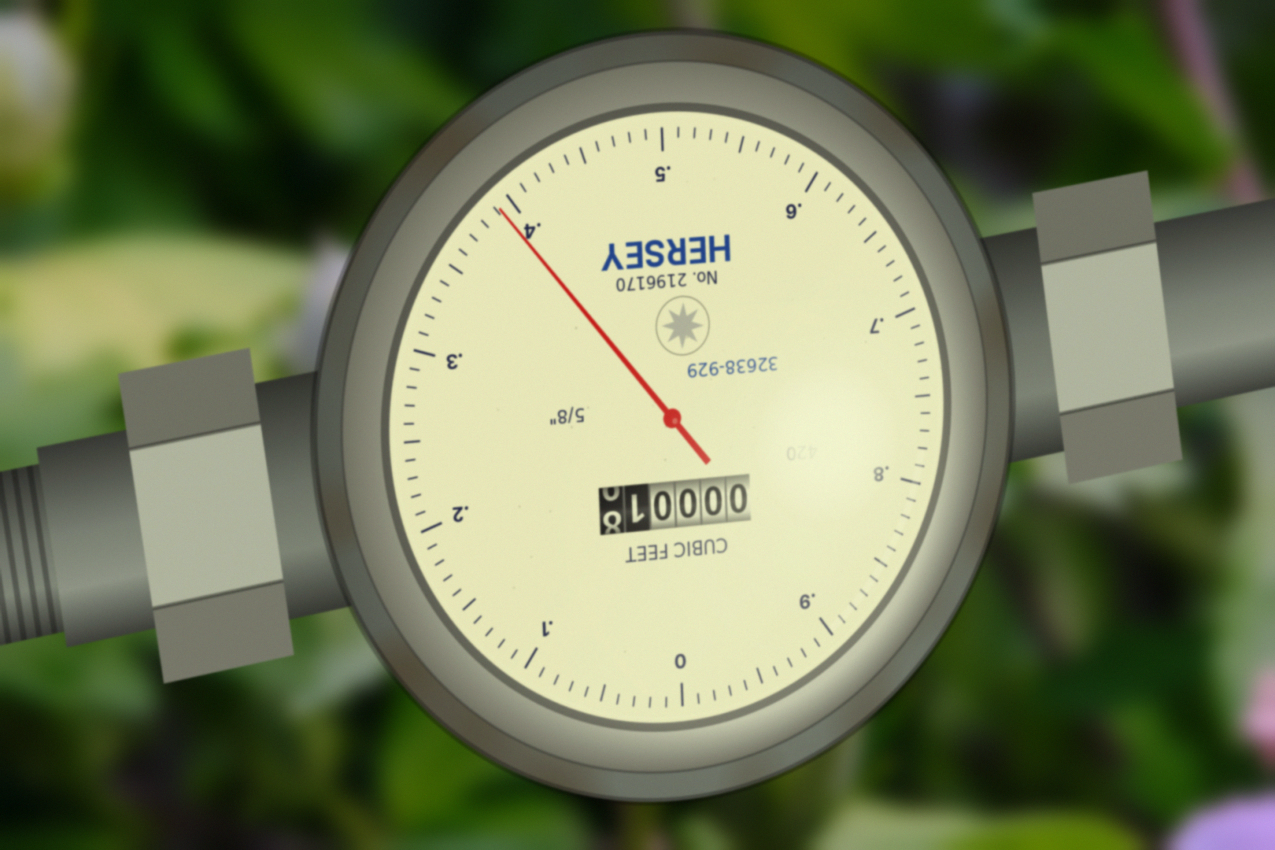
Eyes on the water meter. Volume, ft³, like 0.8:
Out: 18.39
